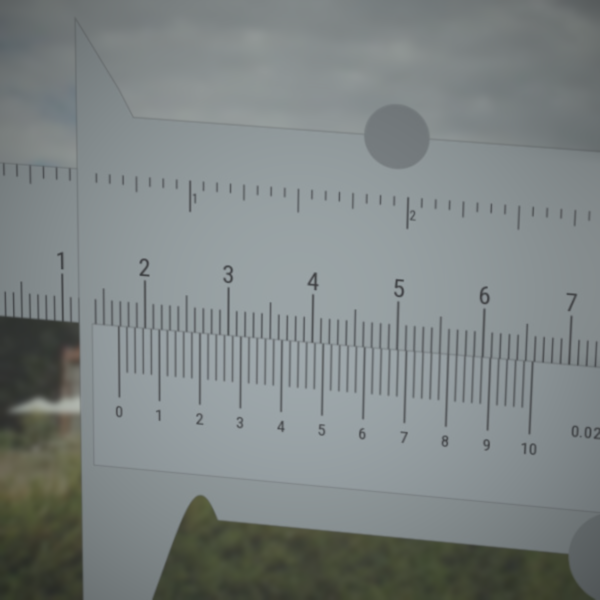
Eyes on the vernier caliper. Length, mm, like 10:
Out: 16.8
